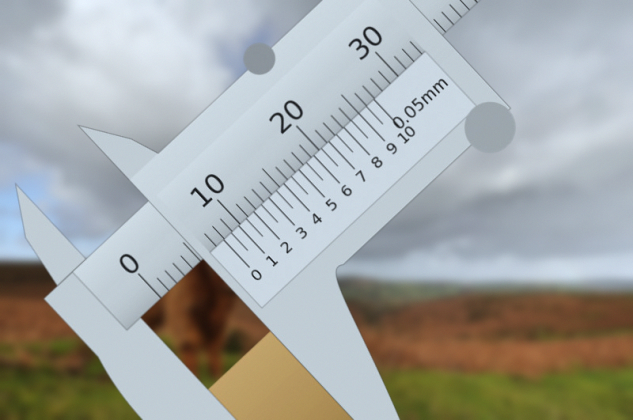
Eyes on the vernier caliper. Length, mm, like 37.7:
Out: 7.9
